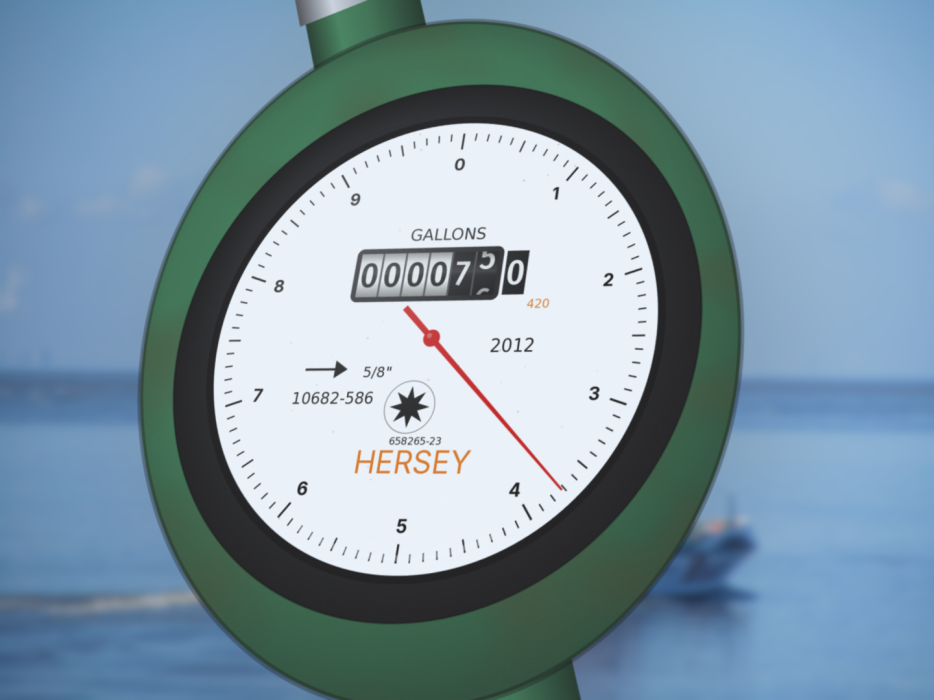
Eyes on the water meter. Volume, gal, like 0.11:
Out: 753.7
